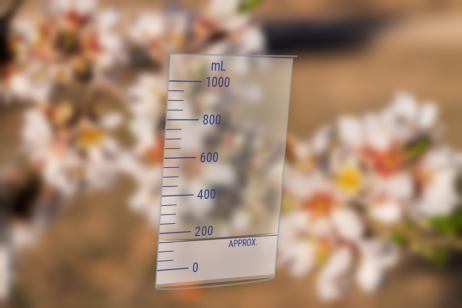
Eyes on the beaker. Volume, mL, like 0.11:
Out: 150
